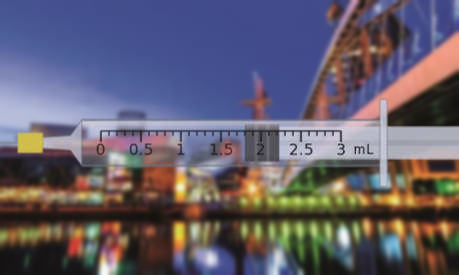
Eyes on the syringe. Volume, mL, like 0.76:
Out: 1.8
